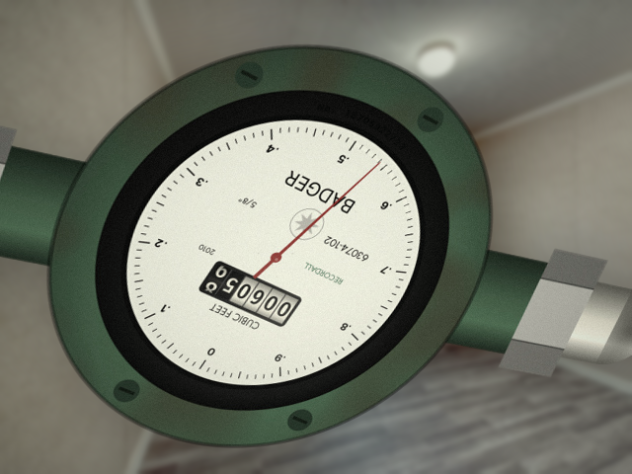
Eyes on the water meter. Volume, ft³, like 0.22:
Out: 6058.54
